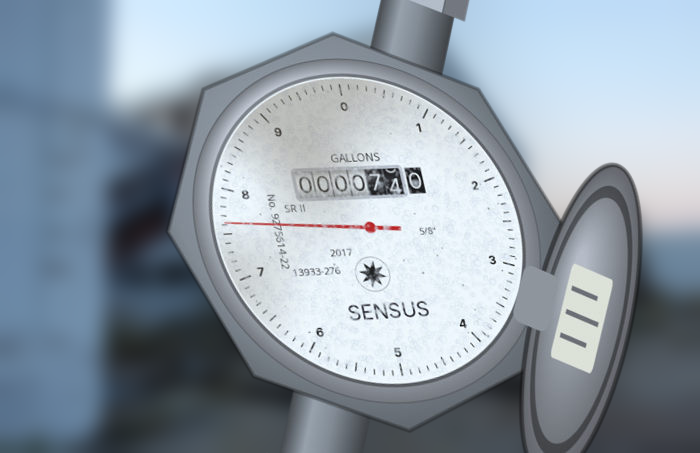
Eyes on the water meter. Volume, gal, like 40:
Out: 737.6
